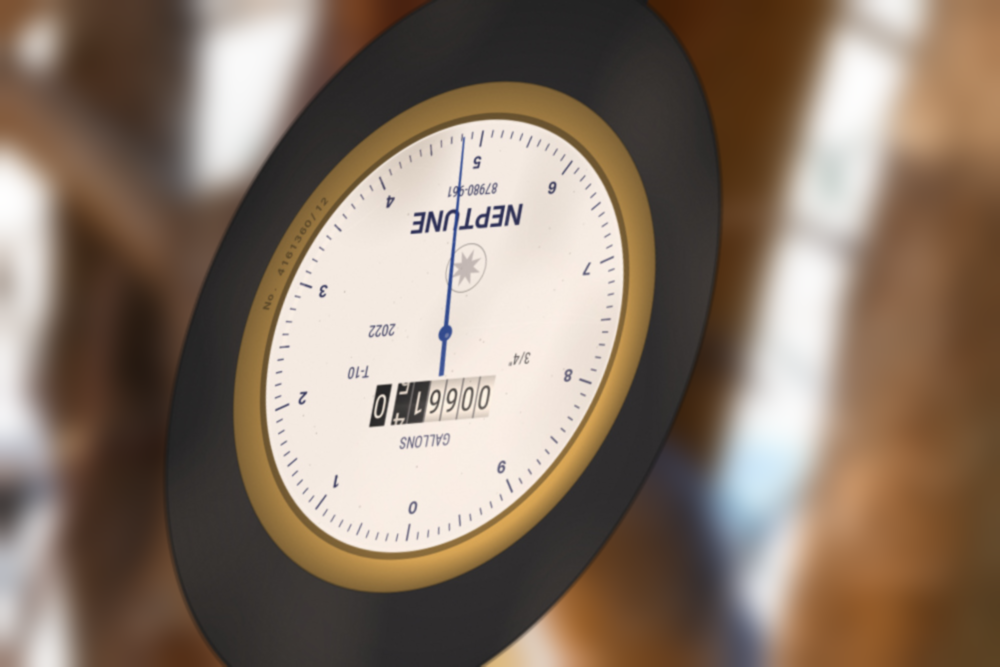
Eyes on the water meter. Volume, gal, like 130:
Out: 66144.8
